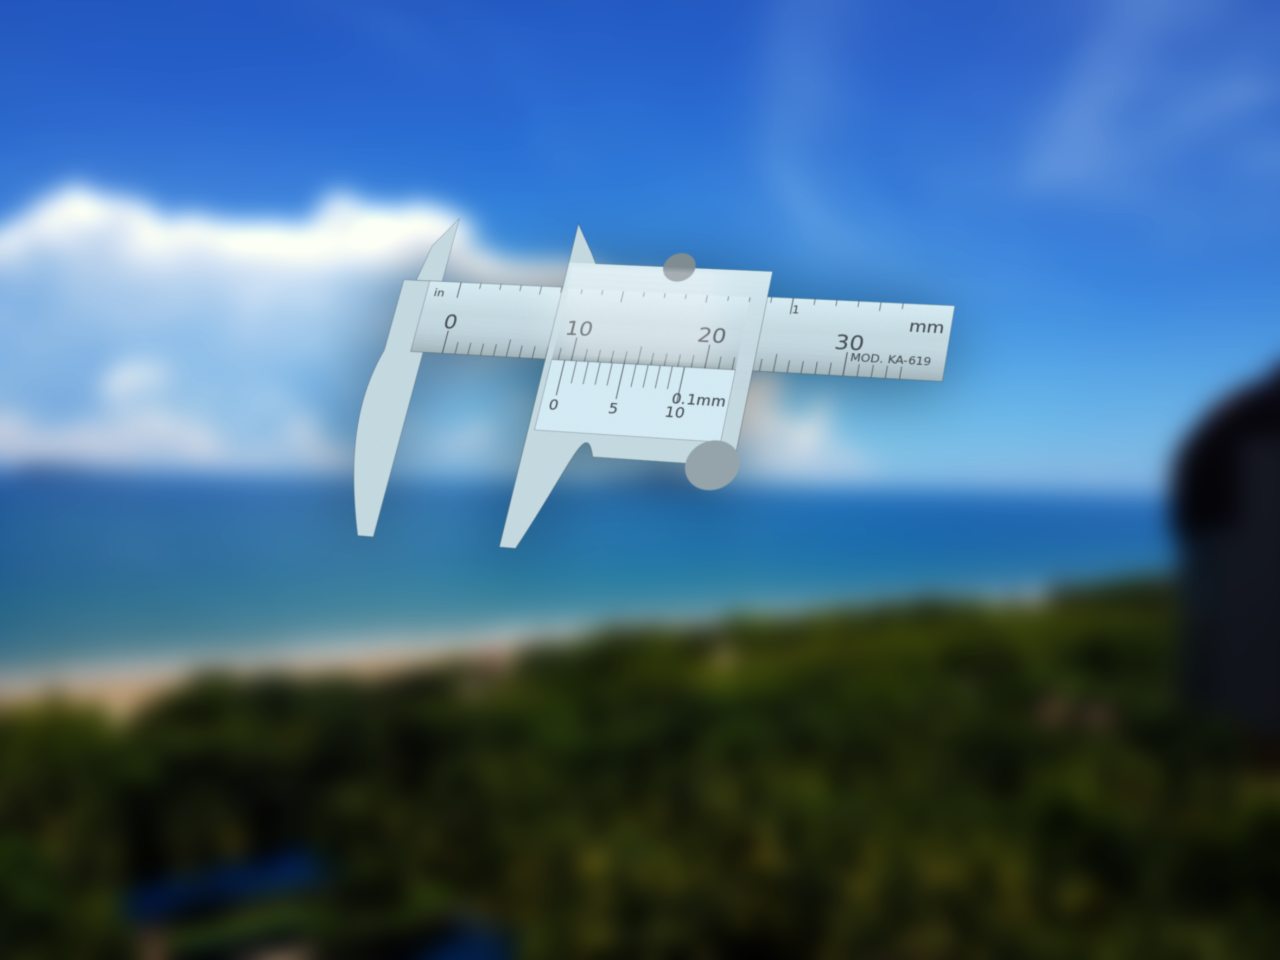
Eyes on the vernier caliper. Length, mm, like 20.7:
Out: 9.5
